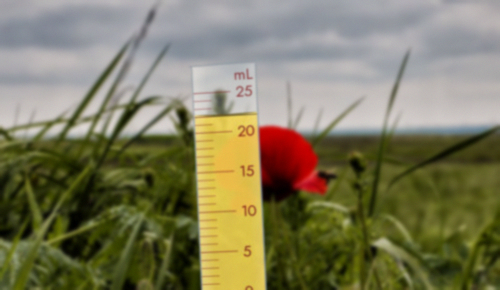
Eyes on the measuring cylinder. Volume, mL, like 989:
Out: 22
